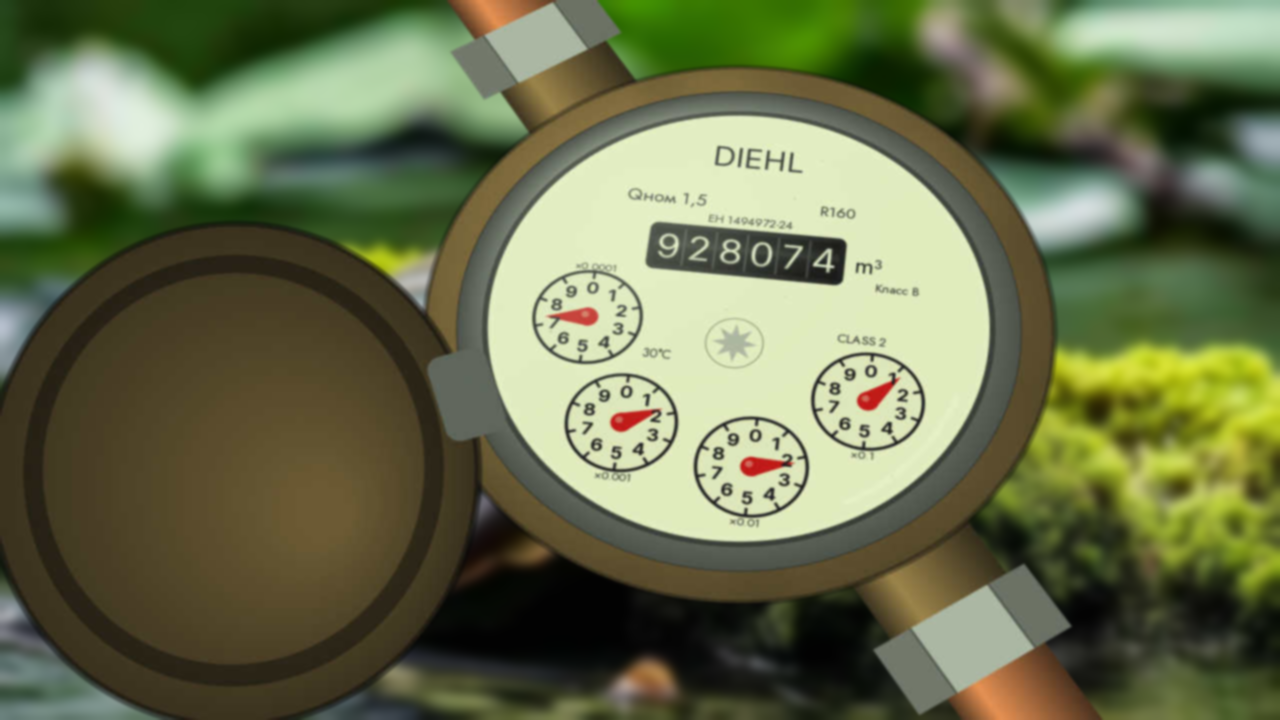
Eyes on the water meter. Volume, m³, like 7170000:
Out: 928074.1217
